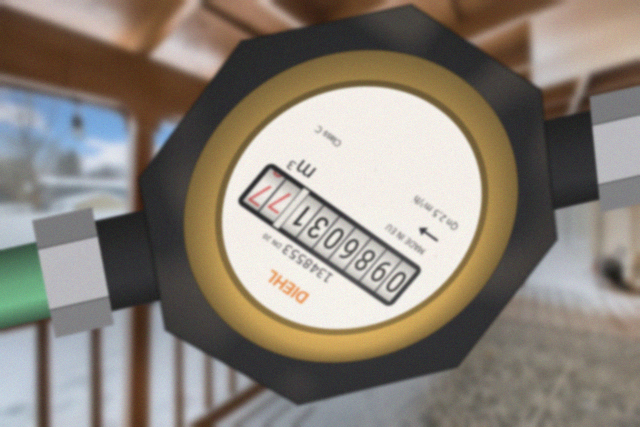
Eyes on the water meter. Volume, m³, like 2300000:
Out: 986031.77
